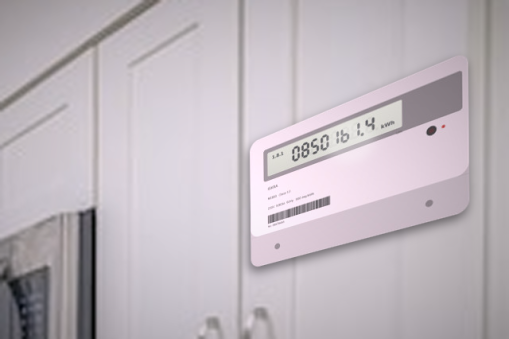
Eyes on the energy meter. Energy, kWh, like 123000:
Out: 850161.4
